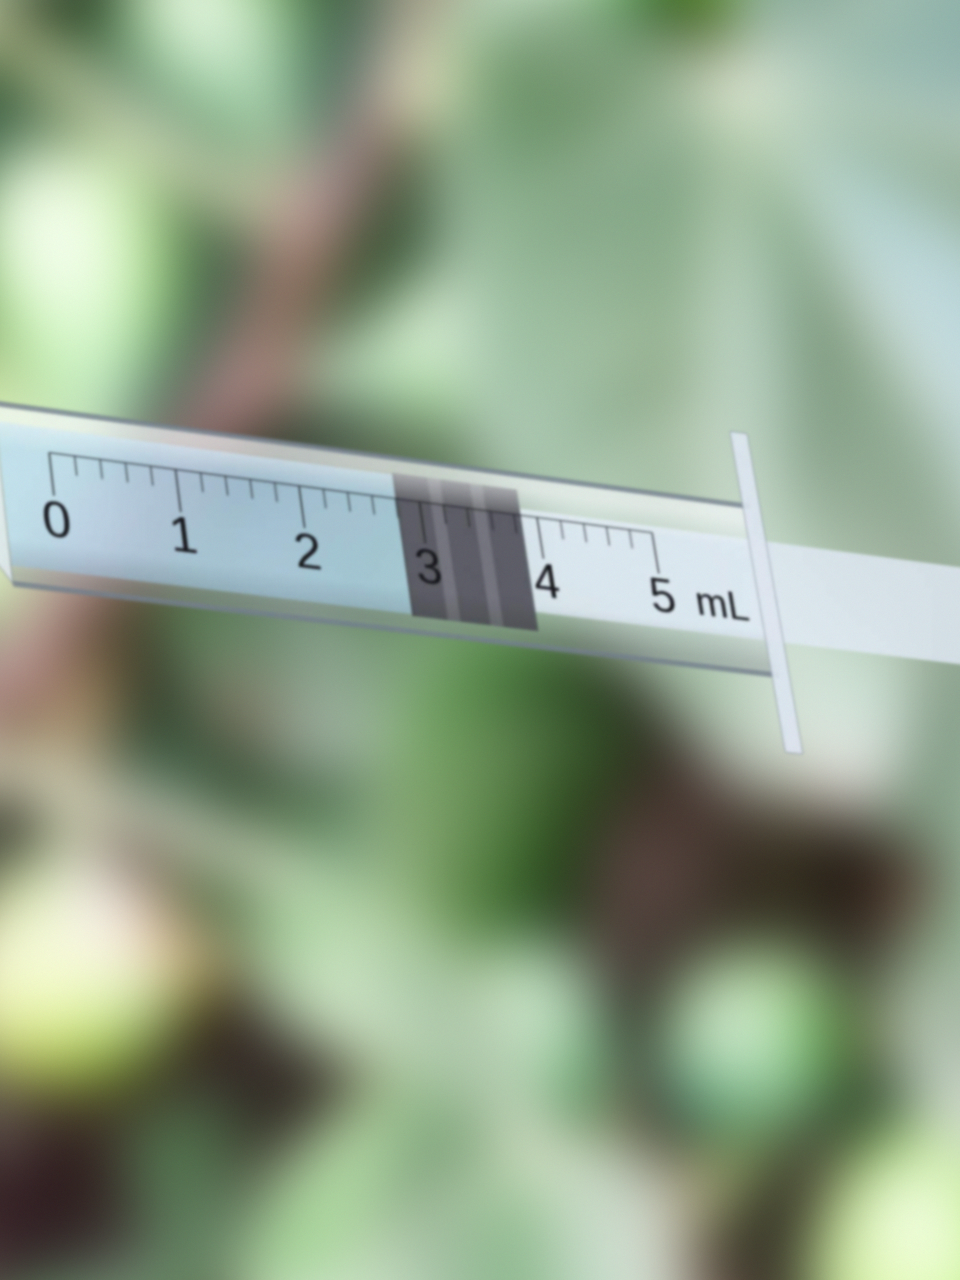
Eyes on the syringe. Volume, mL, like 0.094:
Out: 2.8
